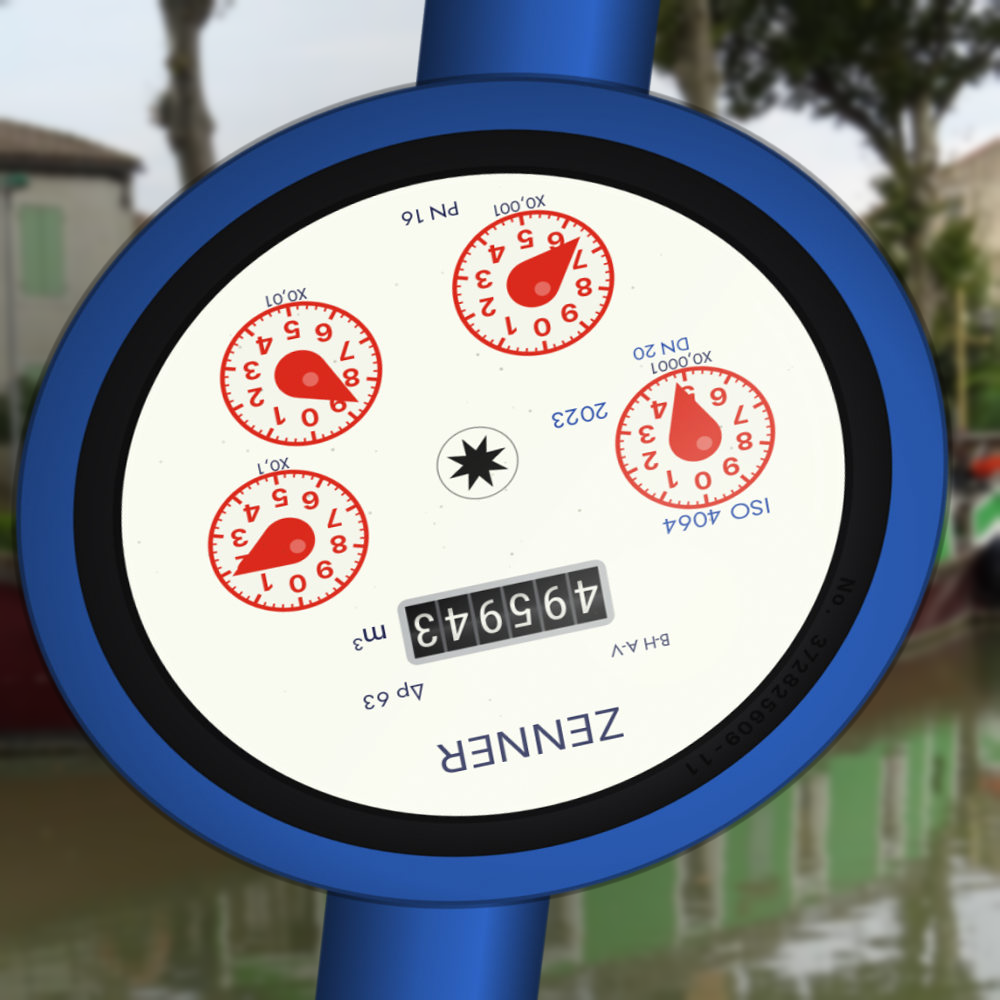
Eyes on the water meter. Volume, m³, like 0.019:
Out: 495943.1864
